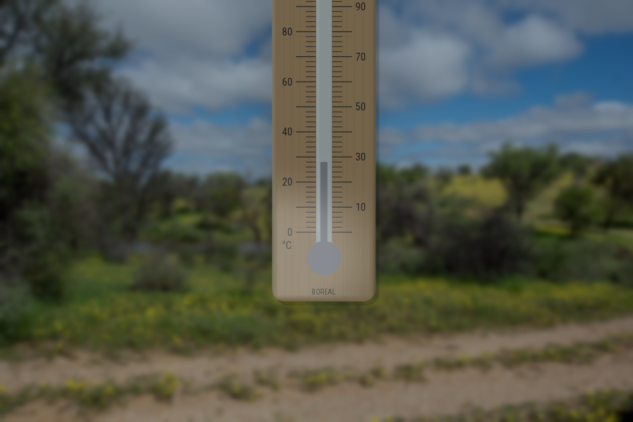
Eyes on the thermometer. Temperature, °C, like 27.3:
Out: 28
